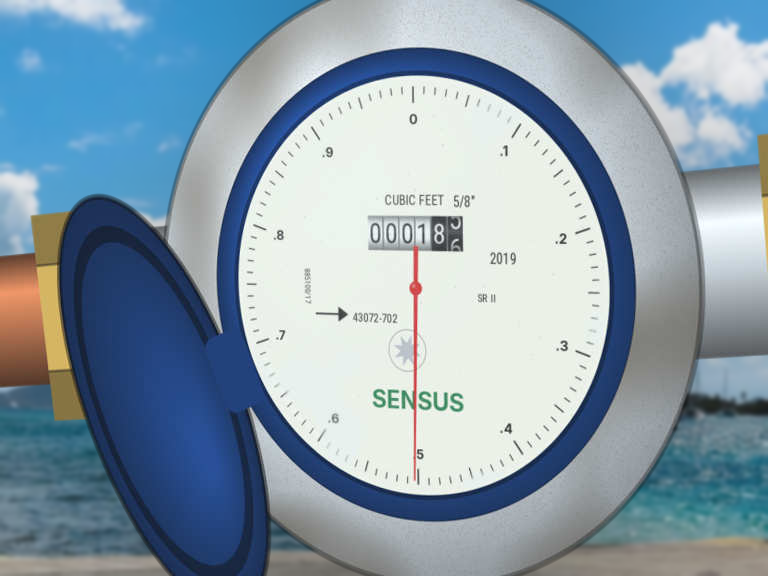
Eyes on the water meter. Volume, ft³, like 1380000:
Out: 185.50
